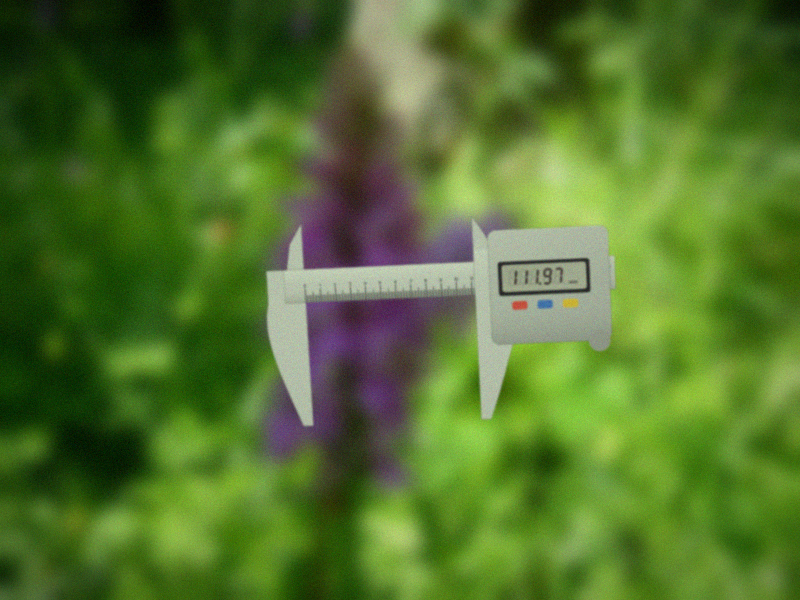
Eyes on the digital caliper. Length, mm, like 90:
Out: 111.97
